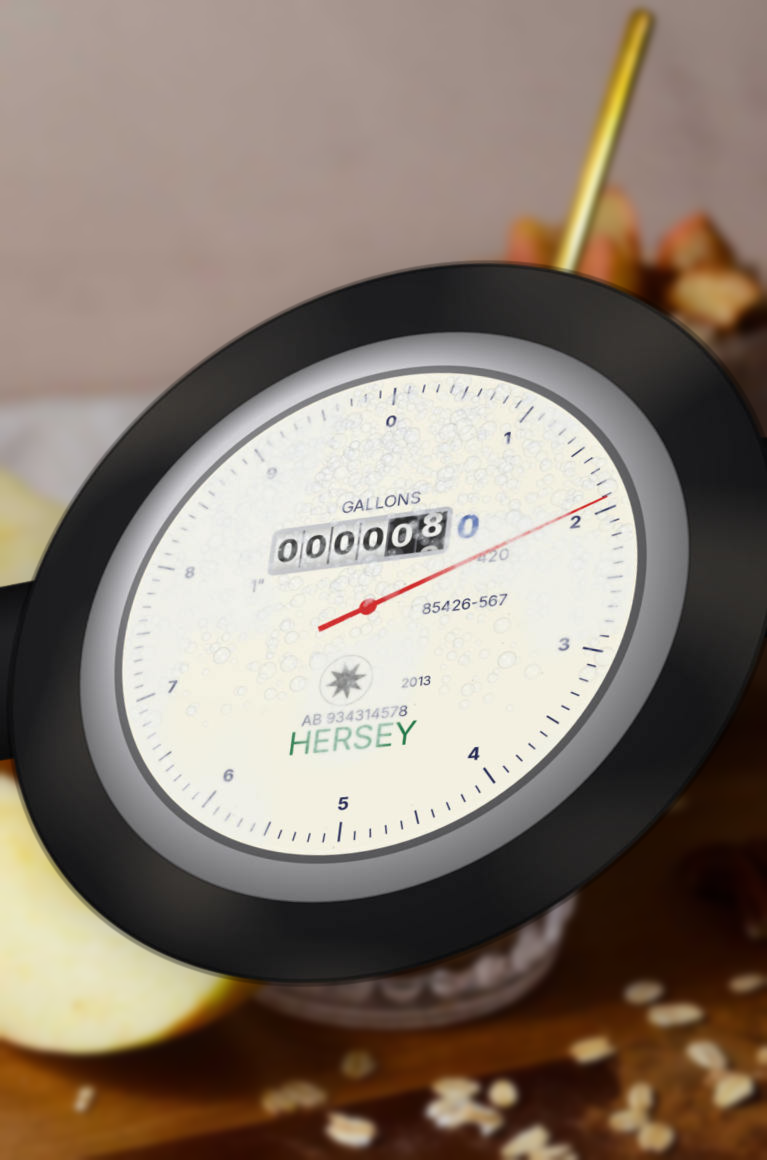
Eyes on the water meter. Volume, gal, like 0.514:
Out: 81.9
